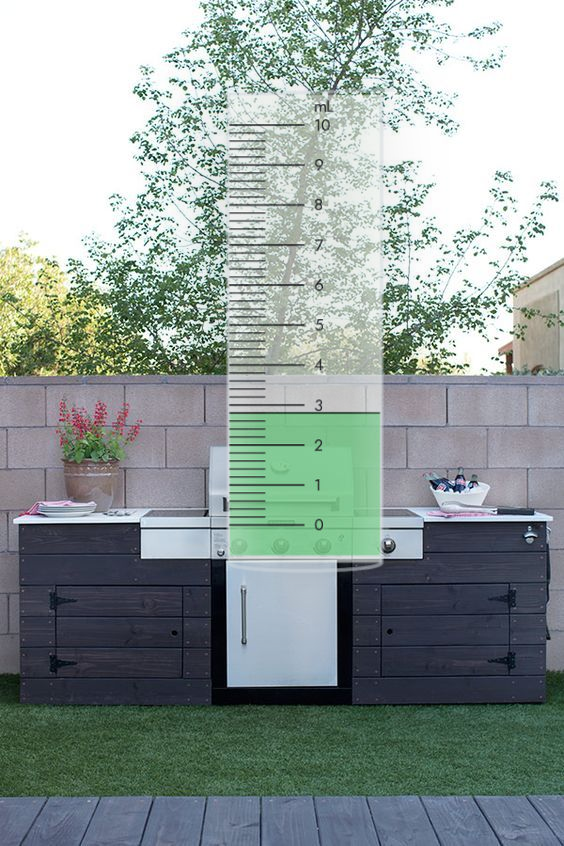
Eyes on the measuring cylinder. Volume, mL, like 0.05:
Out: 2.8
